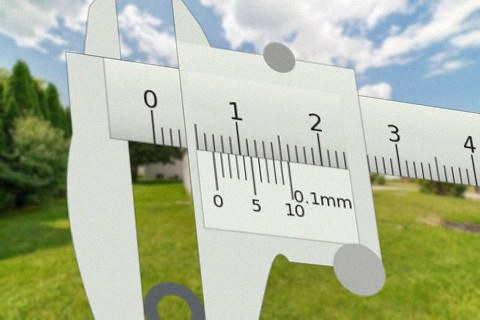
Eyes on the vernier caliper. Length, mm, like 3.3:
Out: 6.8
